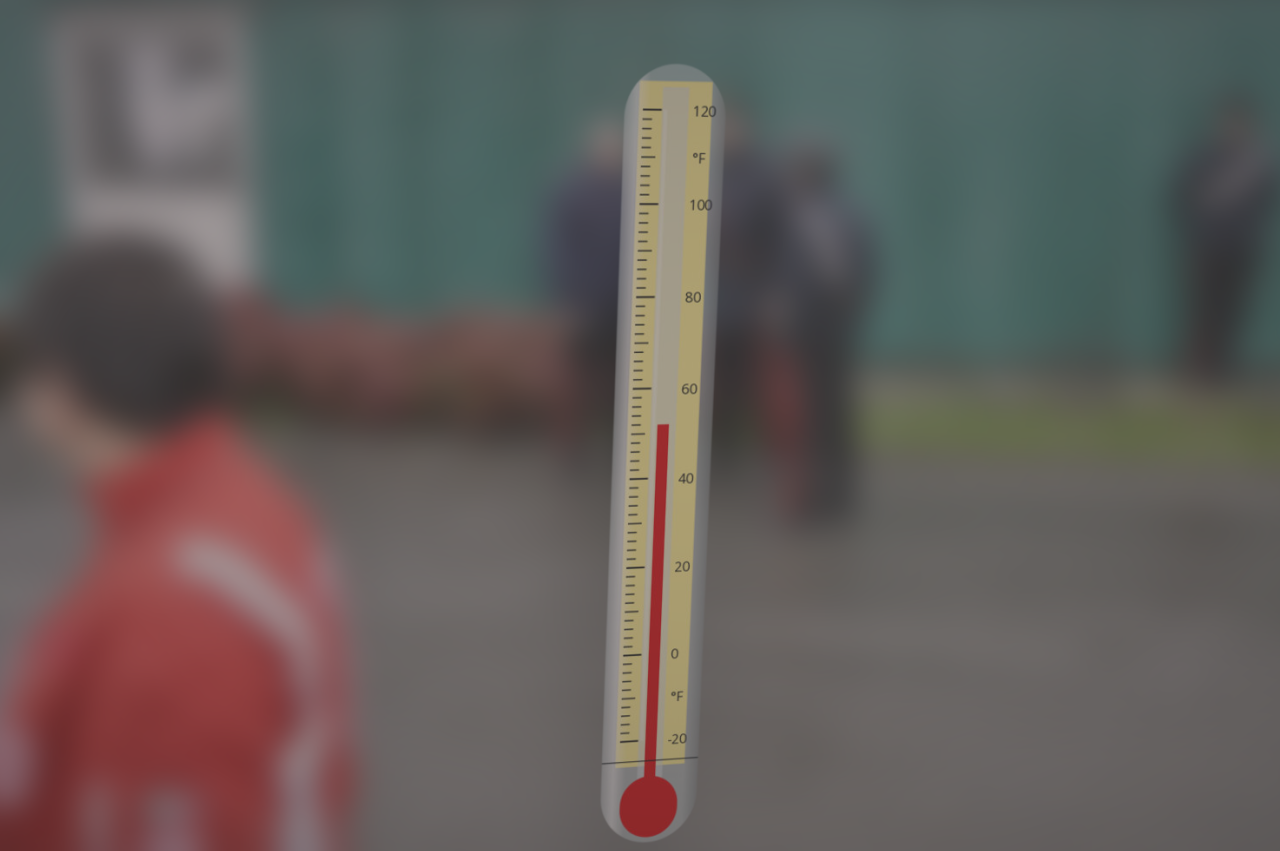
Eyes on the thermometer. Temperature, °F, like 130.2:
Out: 52
